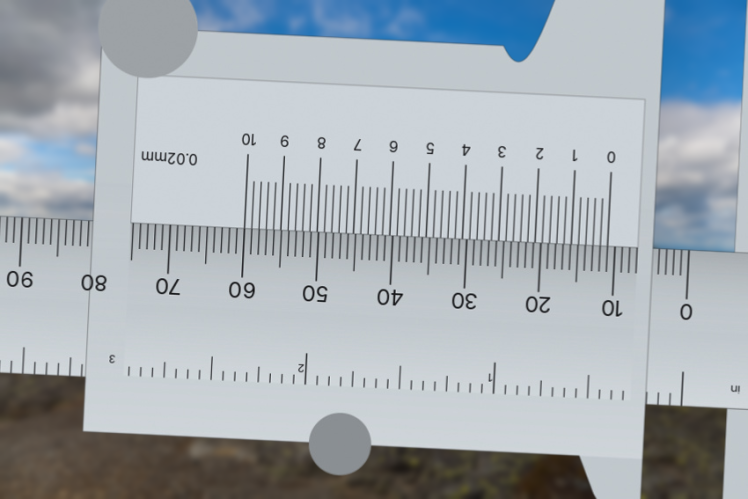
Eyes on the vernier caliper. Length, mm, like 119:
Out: 11.0
